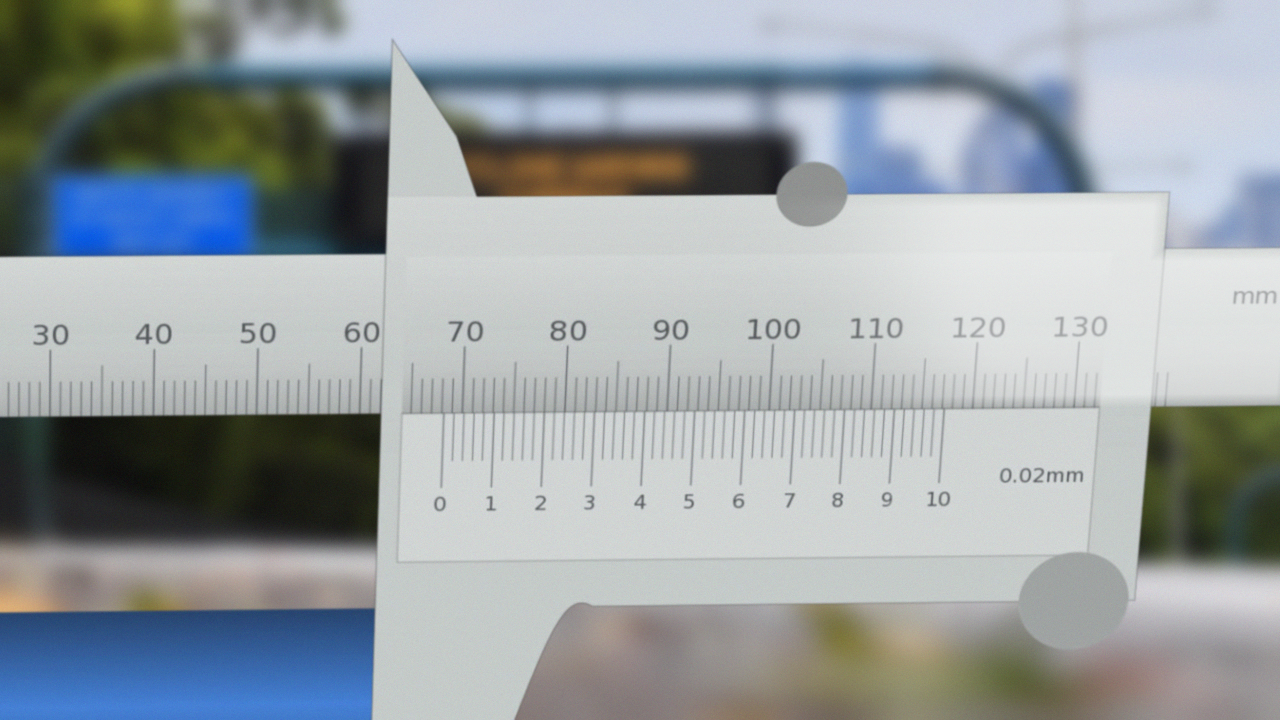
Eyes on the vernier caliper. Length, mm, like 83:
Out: 68.2
